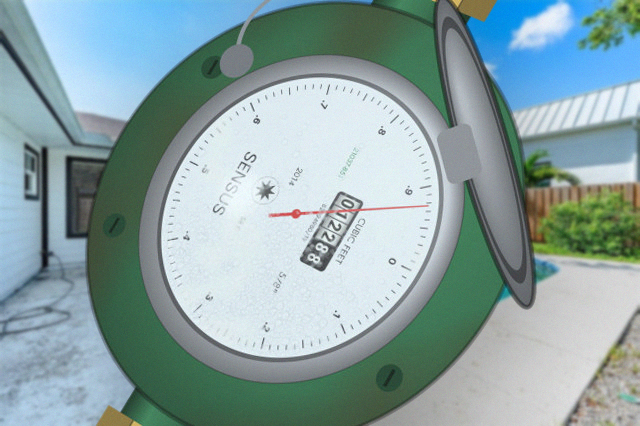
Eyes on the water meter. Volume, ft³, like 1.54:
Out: 12287.92
